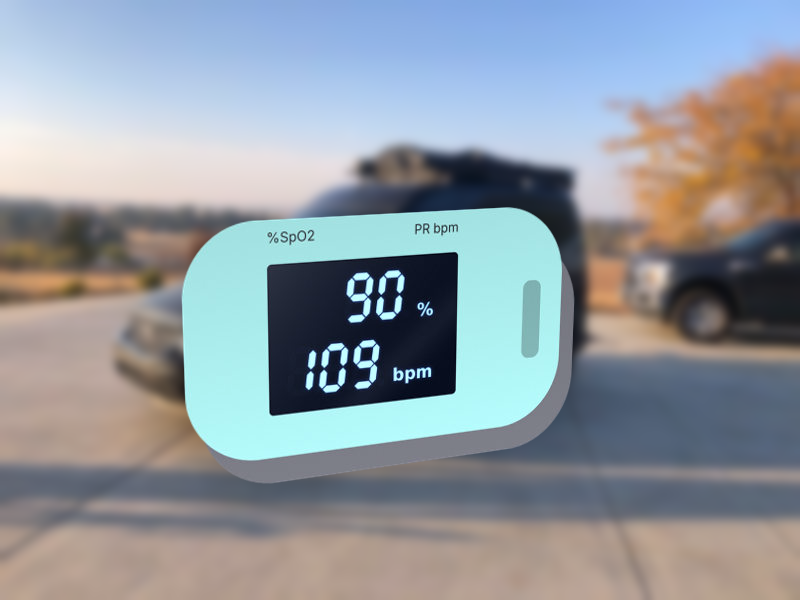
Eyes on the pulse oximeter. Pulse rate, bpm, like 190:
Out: 109
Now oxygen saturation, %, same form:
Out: 90
